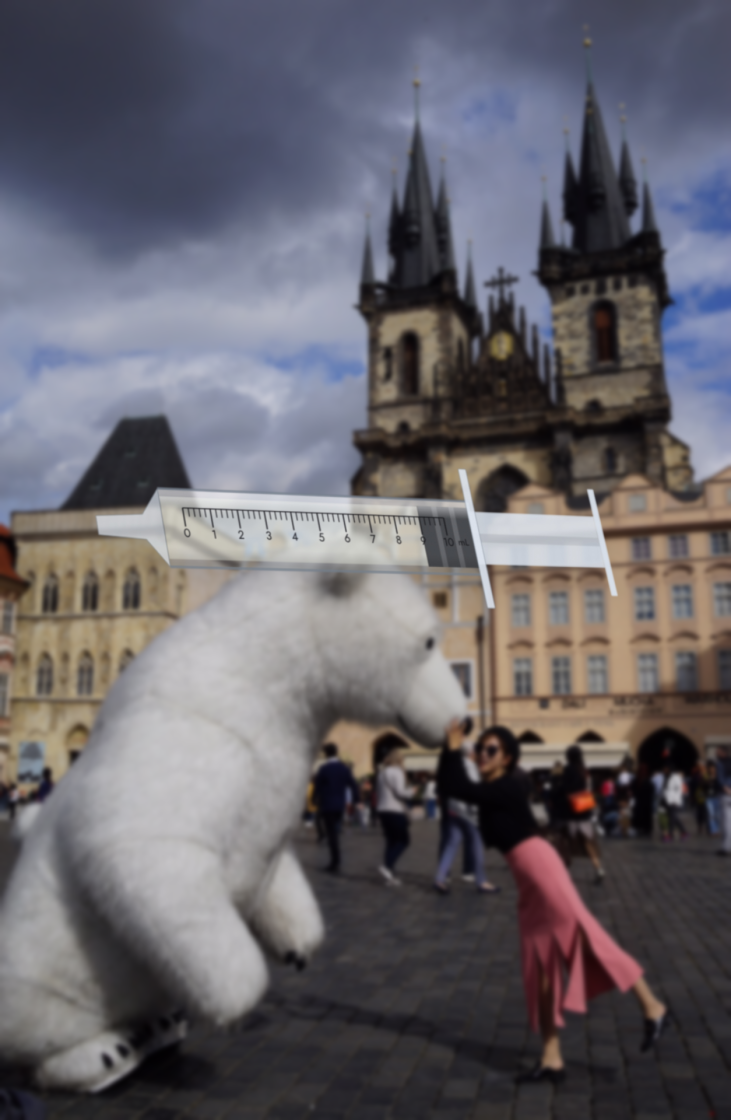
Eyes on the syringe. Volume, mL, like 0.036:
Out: 9
